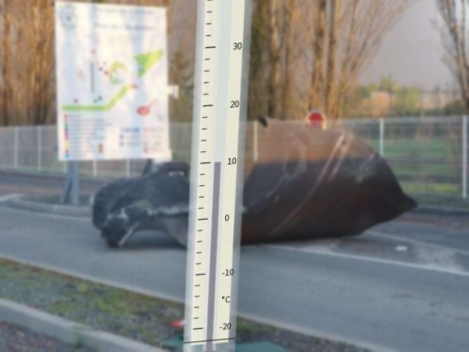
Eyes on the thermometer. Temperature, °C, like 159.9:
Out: 10
